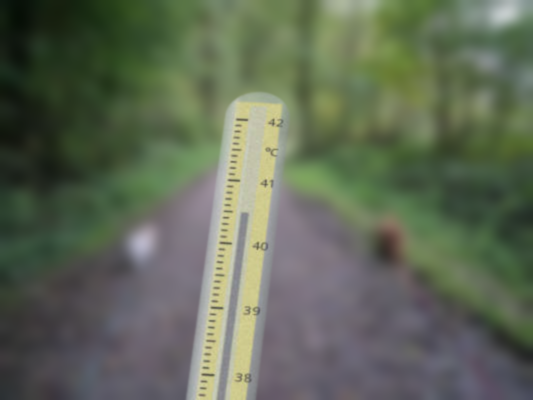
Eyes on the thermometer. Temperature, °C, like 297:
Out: 40.5
